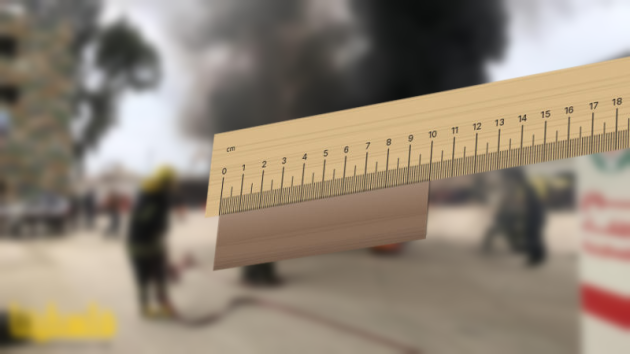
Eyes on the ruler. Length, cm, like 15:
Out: 10
